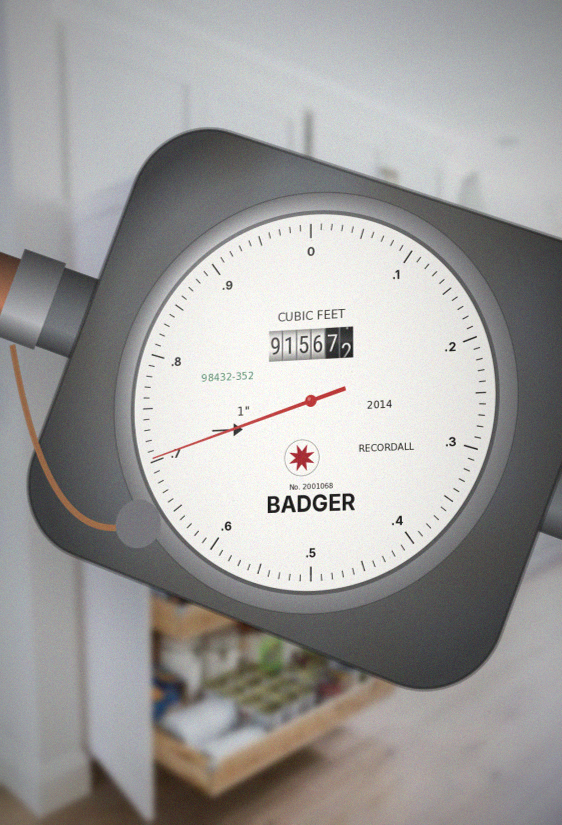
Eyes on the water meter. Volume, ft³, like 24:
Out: 915671.70
